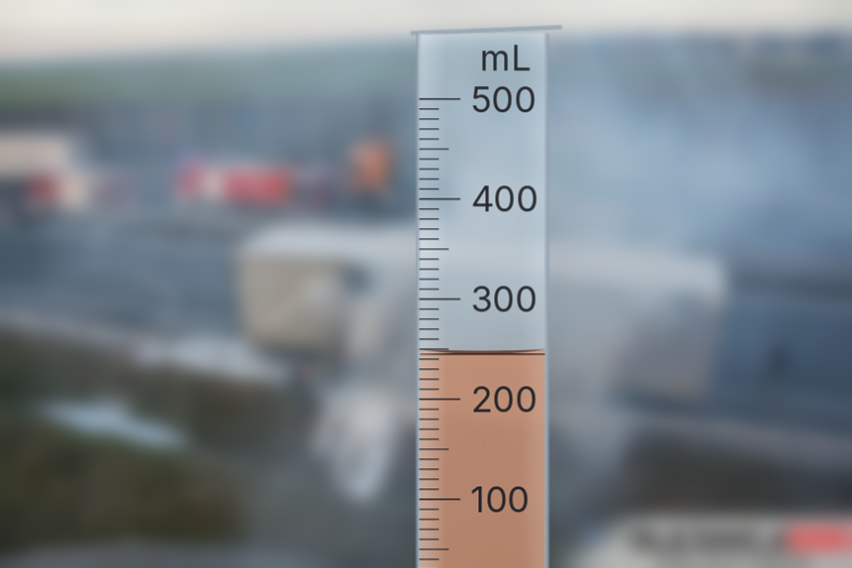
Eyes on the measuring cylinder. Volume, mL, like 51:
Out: 245
